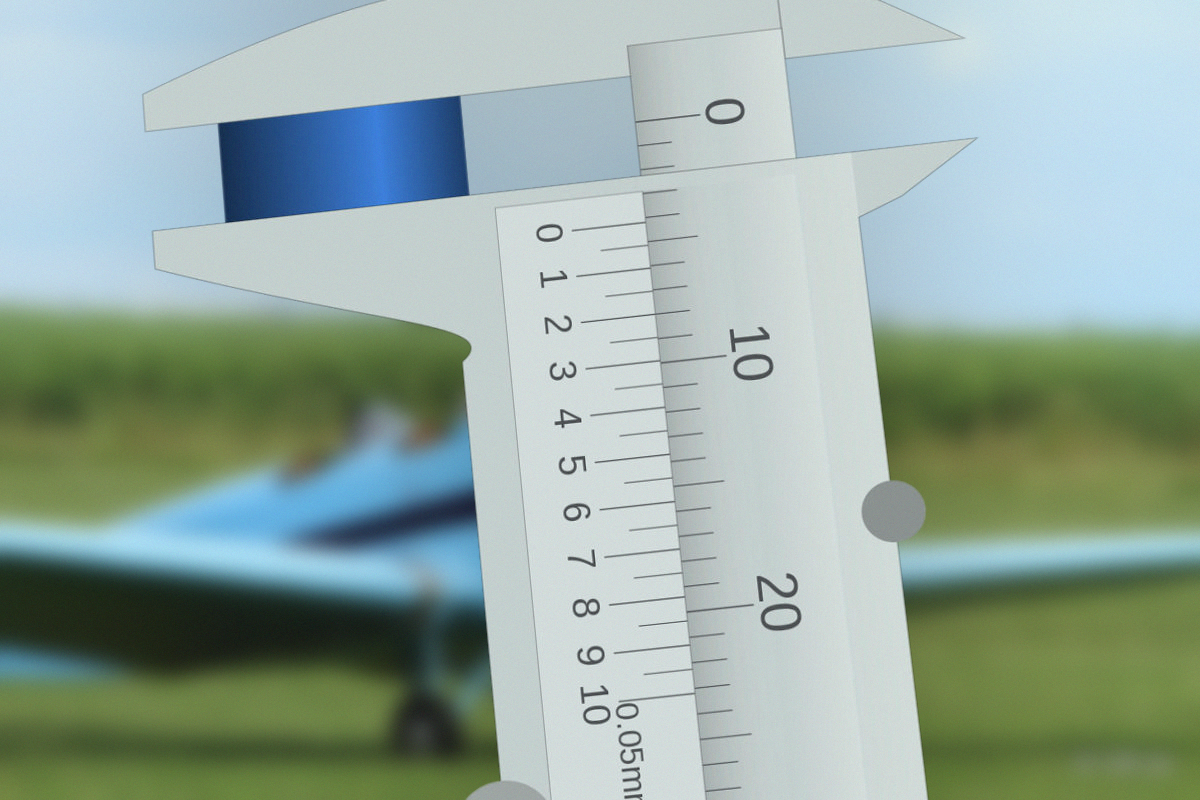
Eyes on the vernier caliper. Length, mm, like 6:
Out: 4.20
